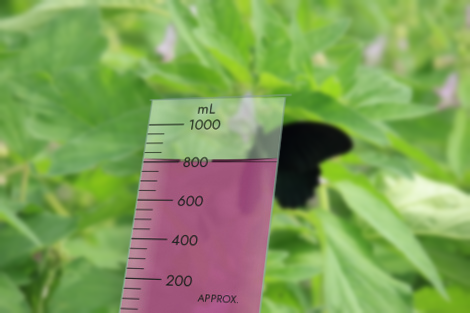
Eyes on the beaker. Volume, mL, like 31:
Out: 800
